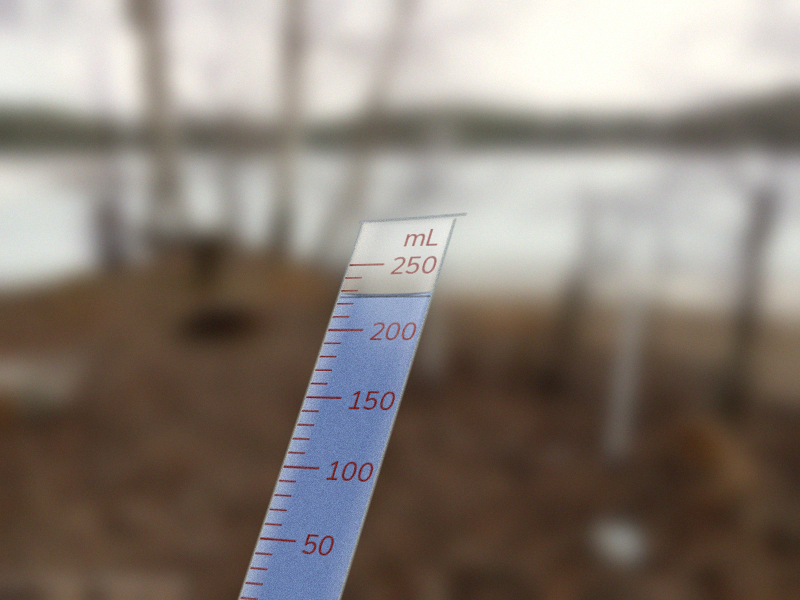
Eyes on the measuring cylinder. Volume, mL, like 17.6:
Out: 225
